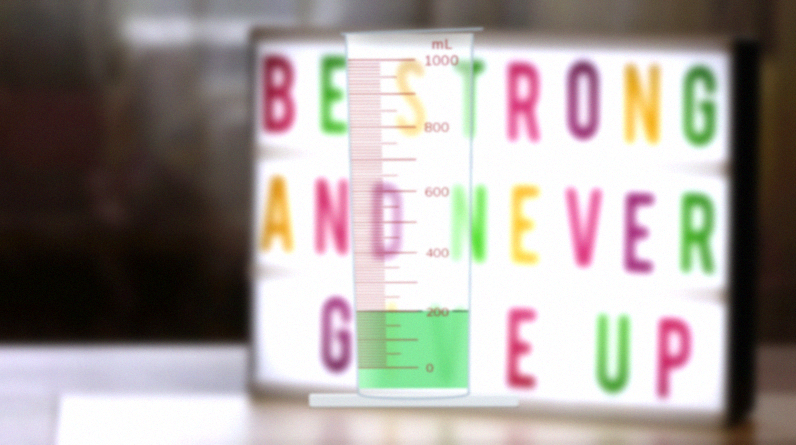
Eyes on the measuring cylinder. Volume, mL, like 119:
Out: 200
